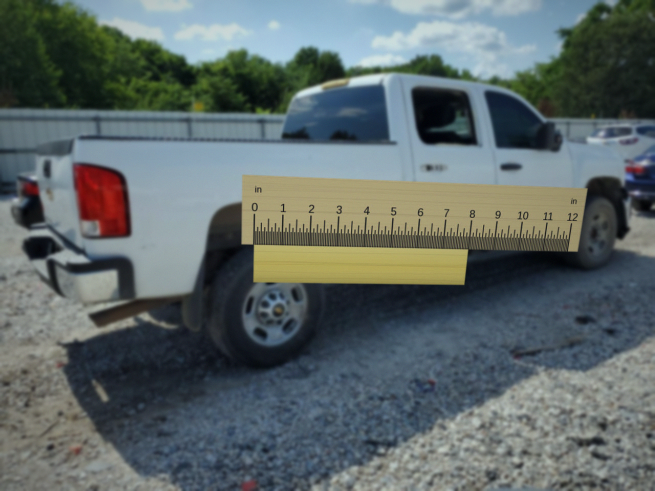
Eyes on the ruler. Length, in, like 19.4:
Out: 8
